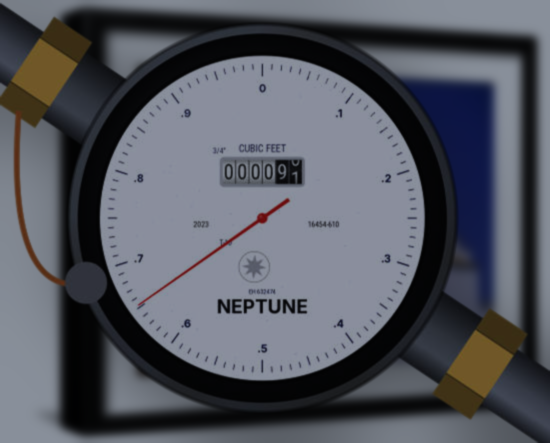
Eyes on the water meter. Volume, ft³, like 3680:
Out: 90.65
